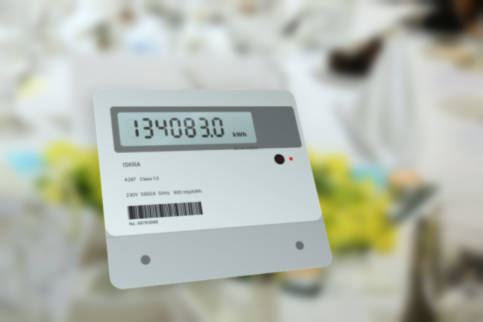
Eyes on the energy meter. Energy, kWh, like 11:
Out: 134083.0
